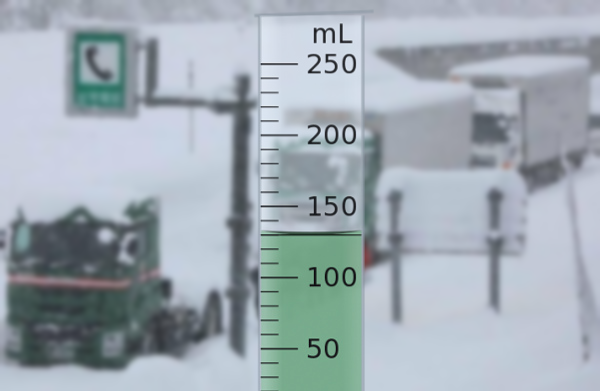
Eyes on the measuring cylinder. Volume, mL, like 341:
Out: 130
